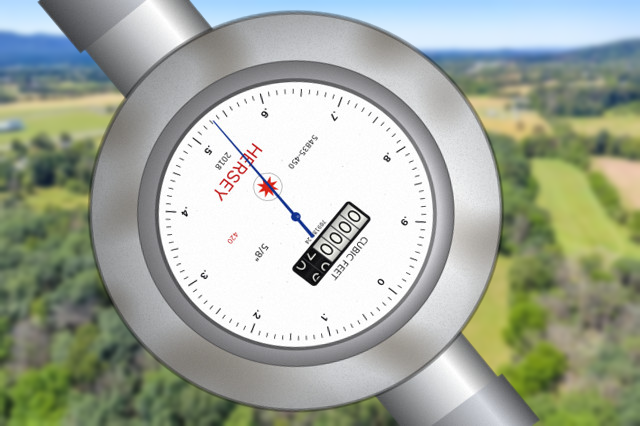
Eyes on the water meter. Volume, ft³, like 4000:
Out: 69.53
